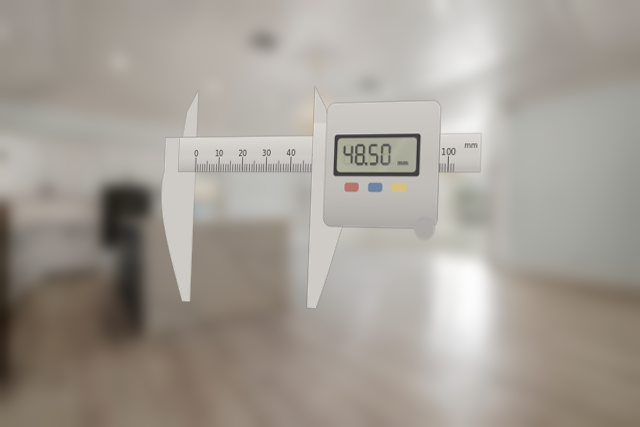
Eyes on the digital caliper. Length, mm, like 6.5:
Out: 48.50
